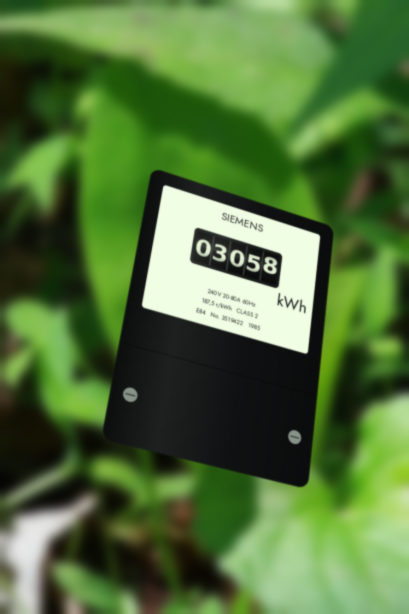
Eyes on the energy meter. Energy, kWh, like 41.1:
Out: 3058
